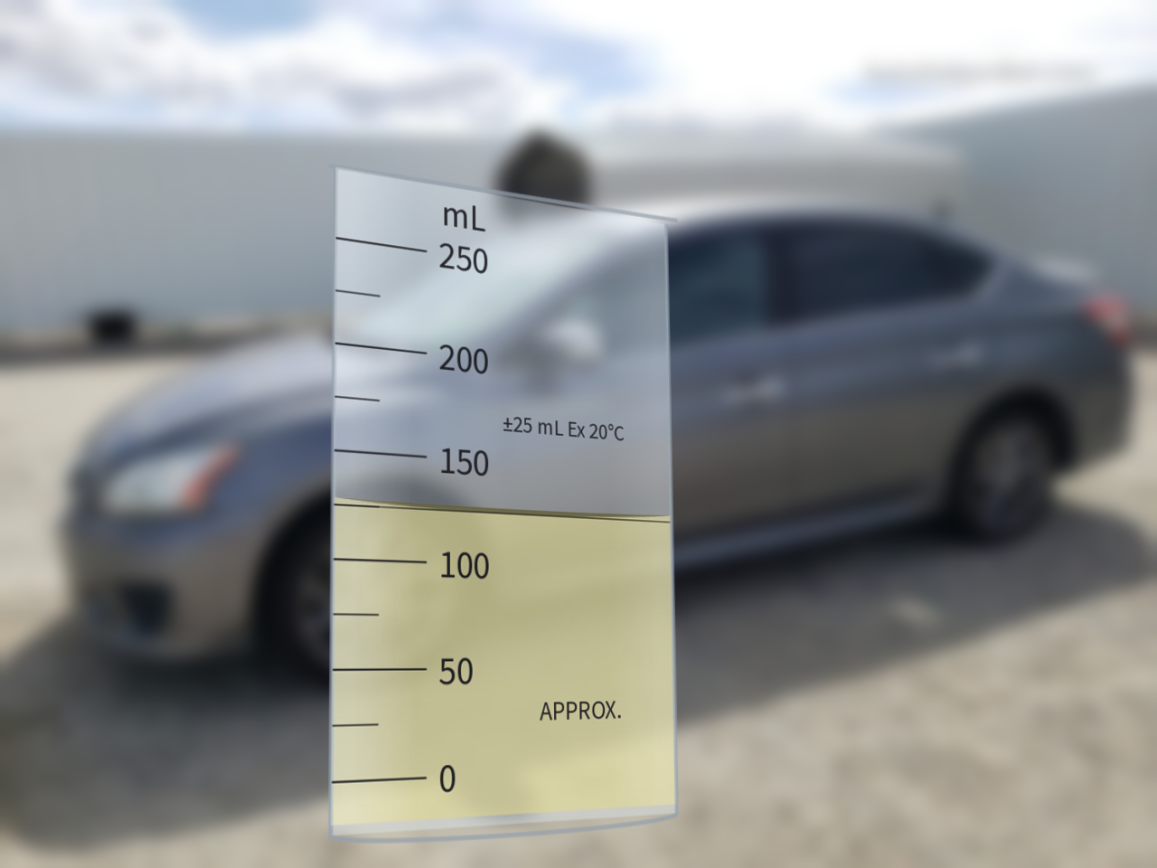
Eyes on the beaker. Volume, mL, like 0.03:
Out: 125
